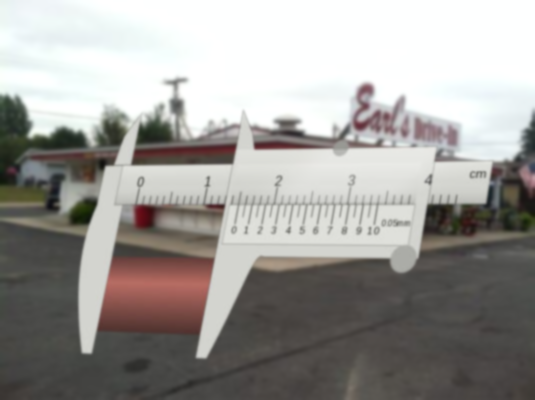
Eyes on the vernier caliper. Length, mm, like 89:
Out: 15.0
